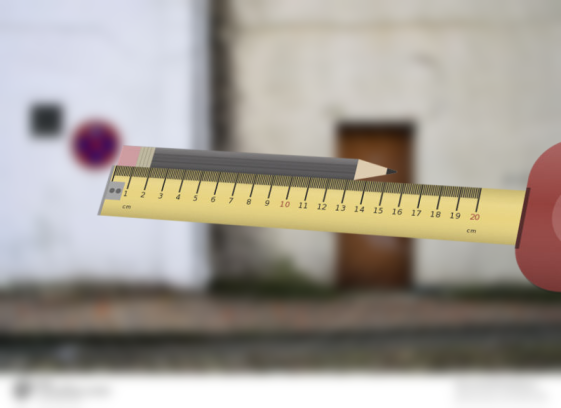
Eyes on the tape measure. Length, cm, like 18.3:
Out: 15.5
